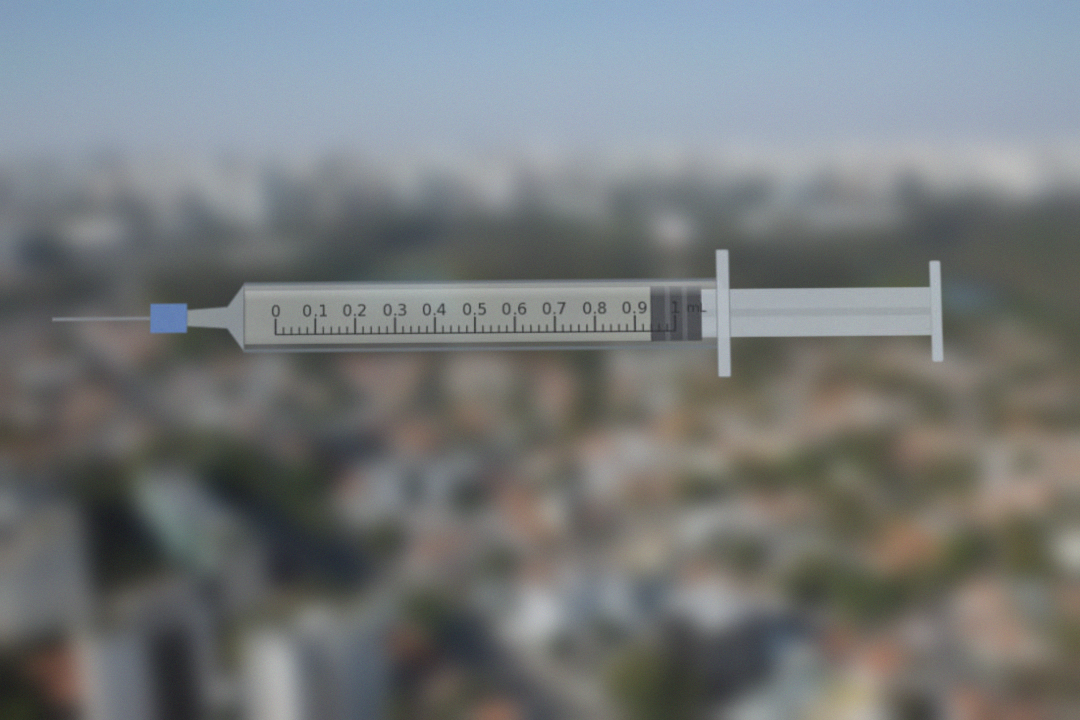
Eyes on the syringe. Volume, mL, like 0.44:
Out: 0.94
